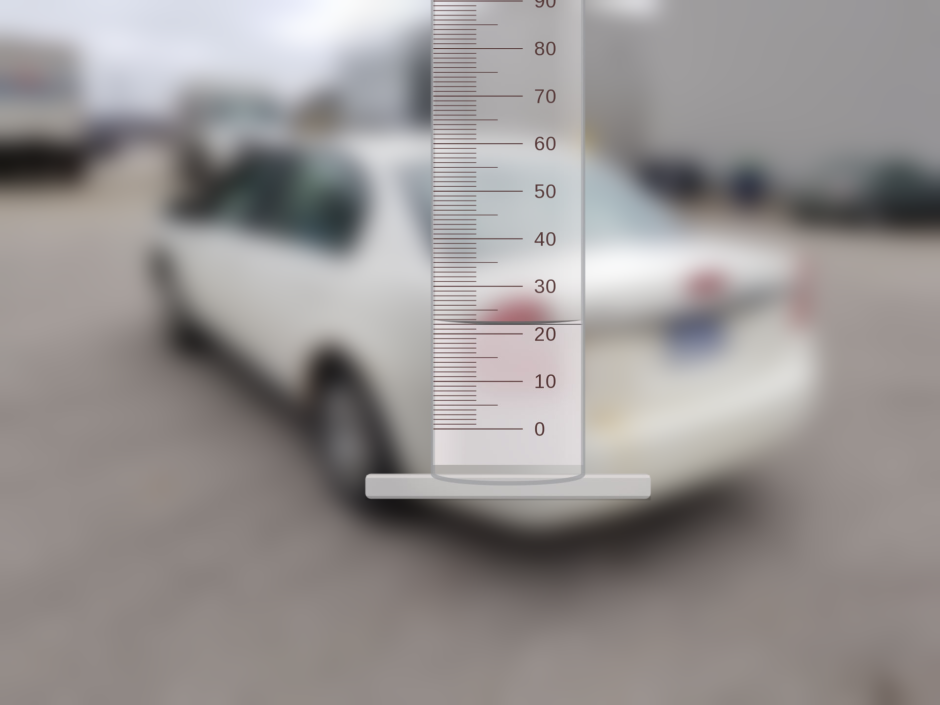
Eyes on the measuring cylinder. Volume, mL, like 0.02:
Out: 22
